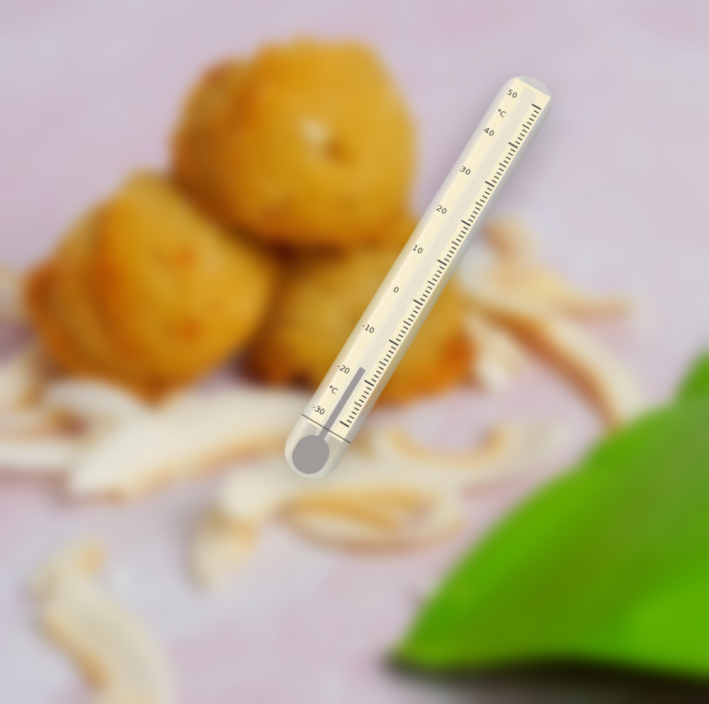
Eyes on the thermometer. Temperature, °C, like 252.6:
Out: -18
